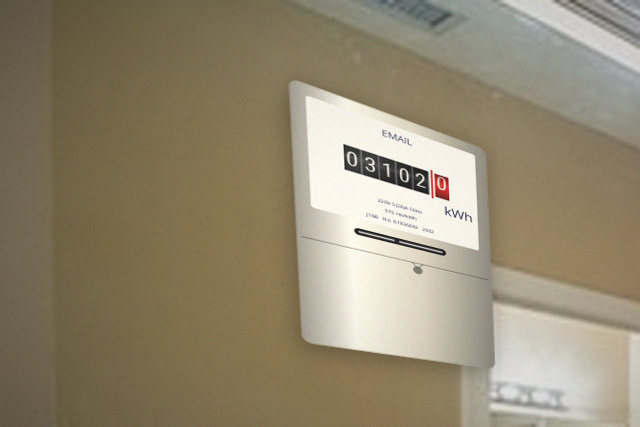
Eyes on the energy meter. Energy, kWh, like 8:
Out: 3102.0
